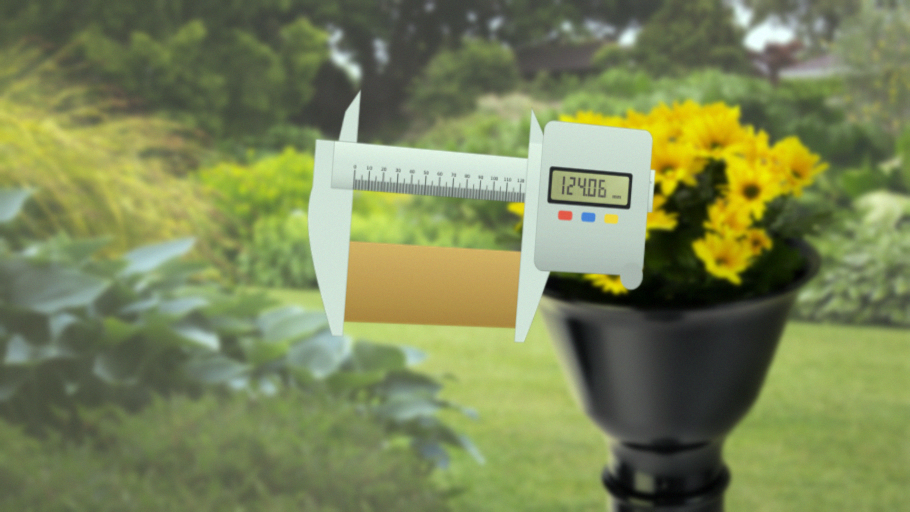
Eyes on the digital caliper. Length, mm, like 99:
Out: 124.06
